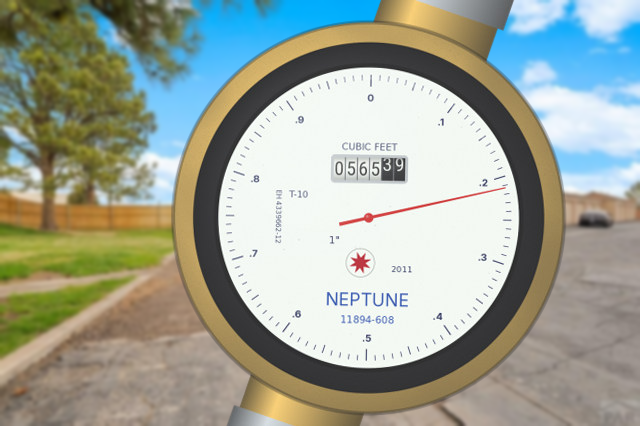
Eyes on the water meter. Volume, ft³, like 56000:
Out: 56539.21
